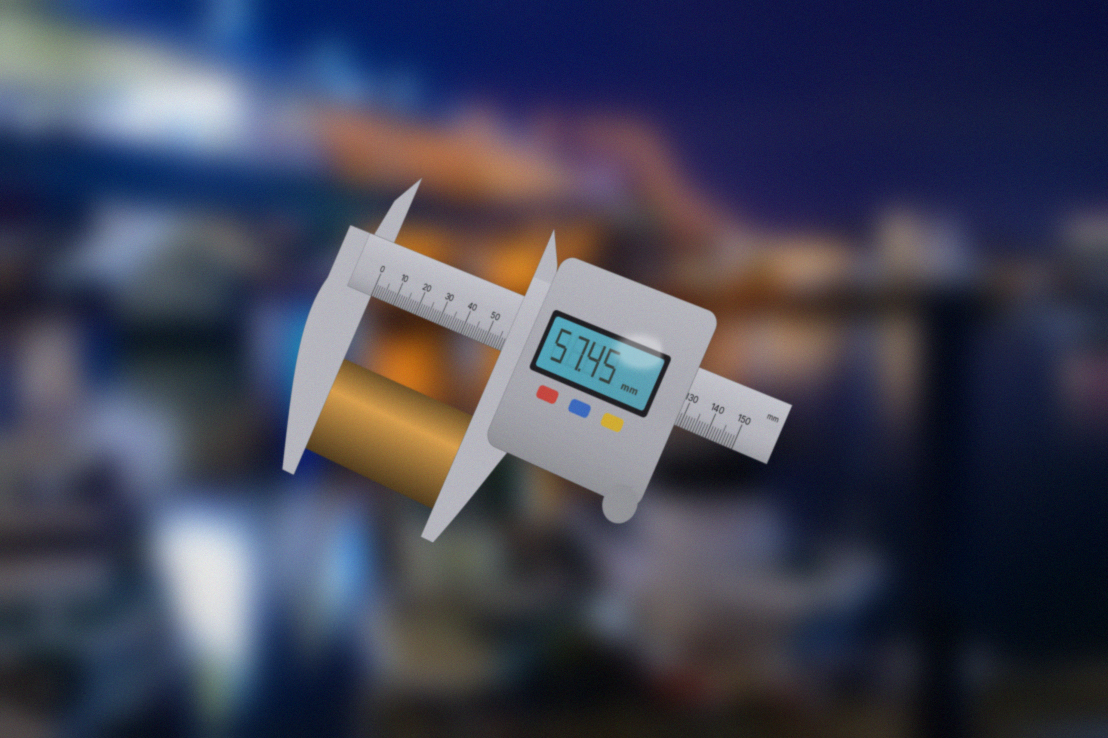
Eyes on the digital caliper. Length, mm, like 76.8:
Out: 57.45
